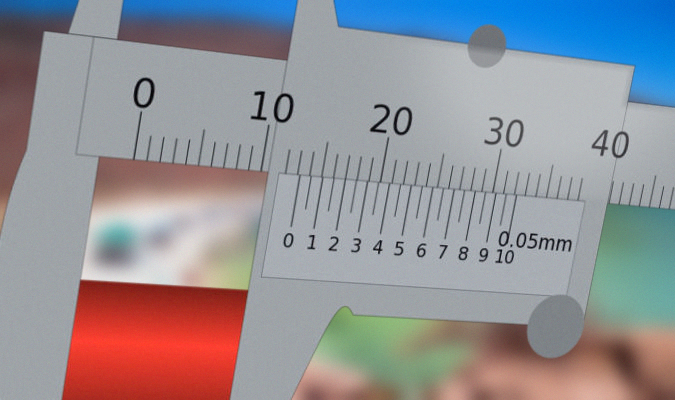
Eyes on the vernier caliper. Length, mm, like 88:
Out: 13.2
